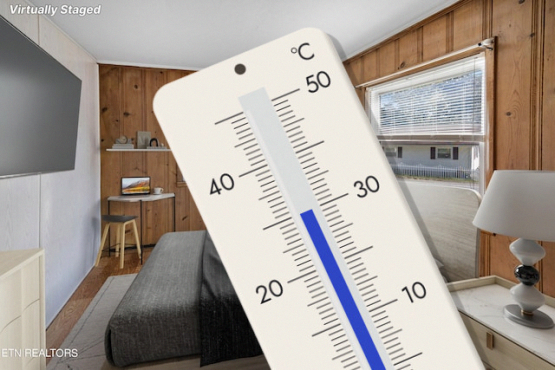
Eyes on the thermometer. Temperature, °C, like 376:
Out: 30
